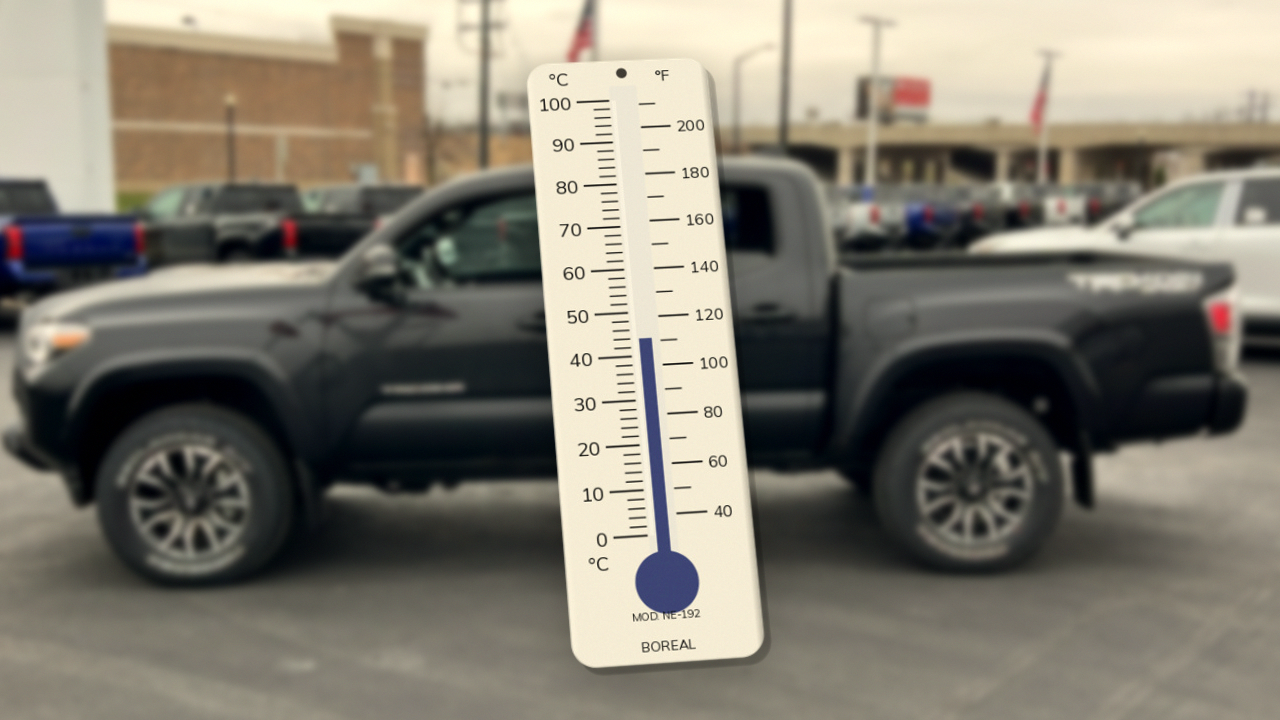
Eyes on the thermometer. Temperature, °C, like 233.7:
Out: 44
